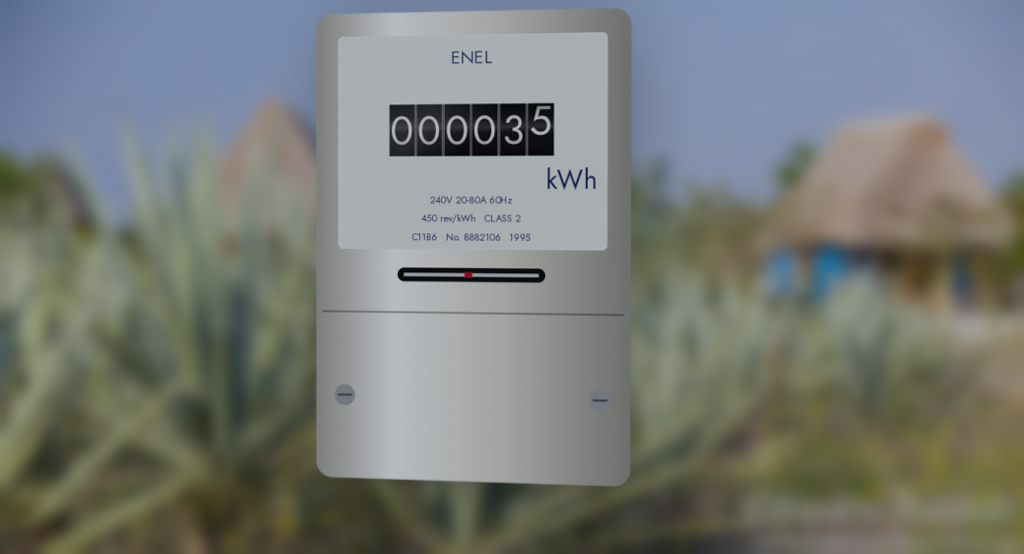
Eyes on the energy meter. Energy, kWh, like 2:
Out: 35
